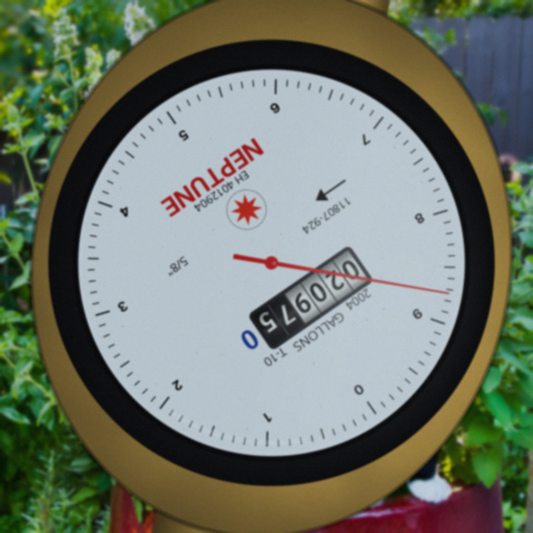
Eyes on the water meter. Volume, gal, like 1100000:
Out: 209748.7
